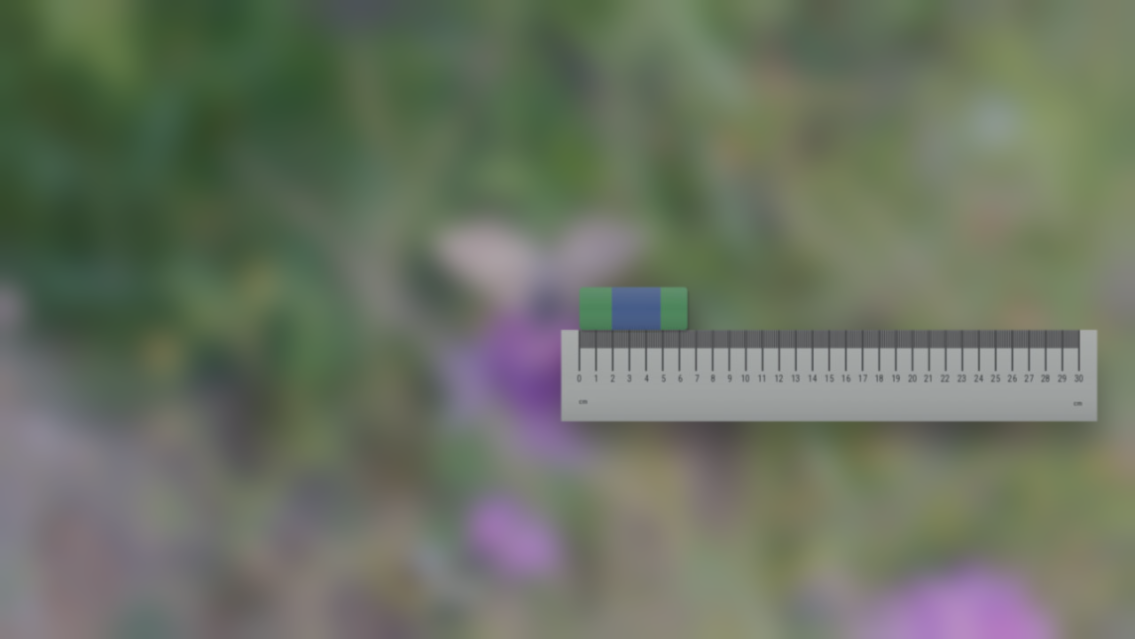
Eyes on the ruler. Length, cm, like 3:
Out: 6.5
